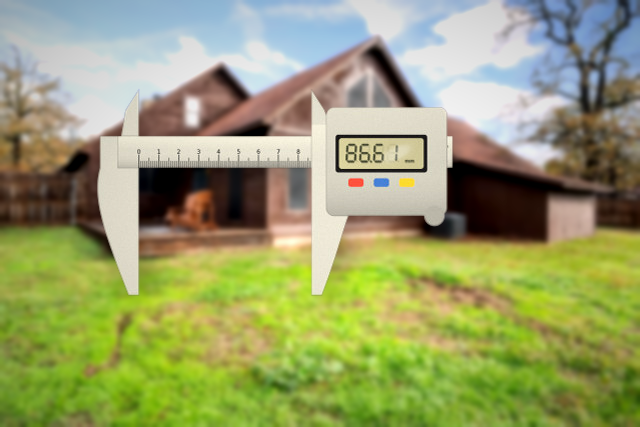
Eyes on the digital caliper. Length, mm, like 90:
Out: 86.61
